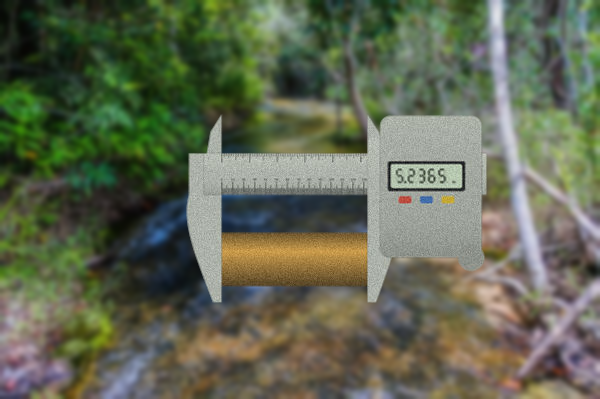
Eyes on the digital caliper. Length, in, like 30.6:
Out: 5.2365
